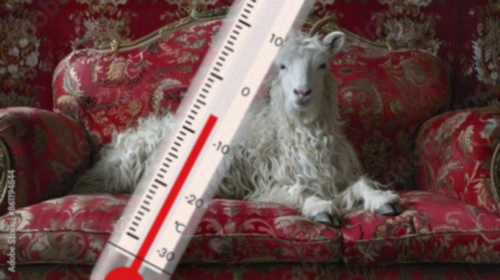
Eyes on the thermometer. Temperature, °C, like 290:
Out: -6
